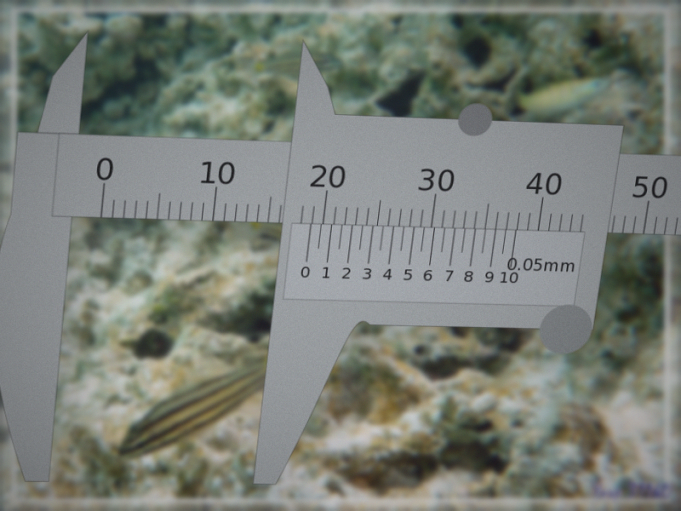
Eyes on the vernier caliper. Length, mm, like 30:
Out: 18.9
